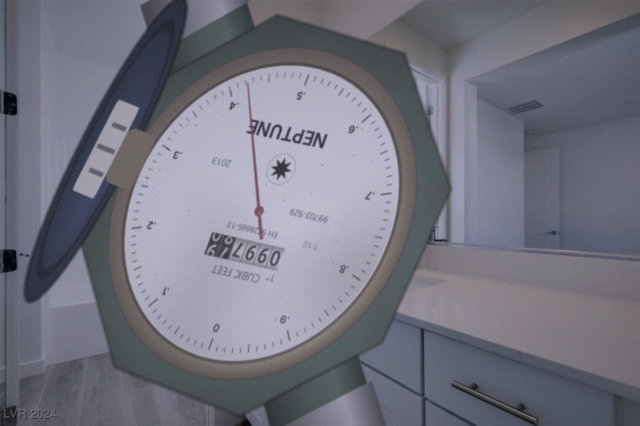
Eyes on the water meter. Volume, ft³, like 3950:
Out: 99779.42
